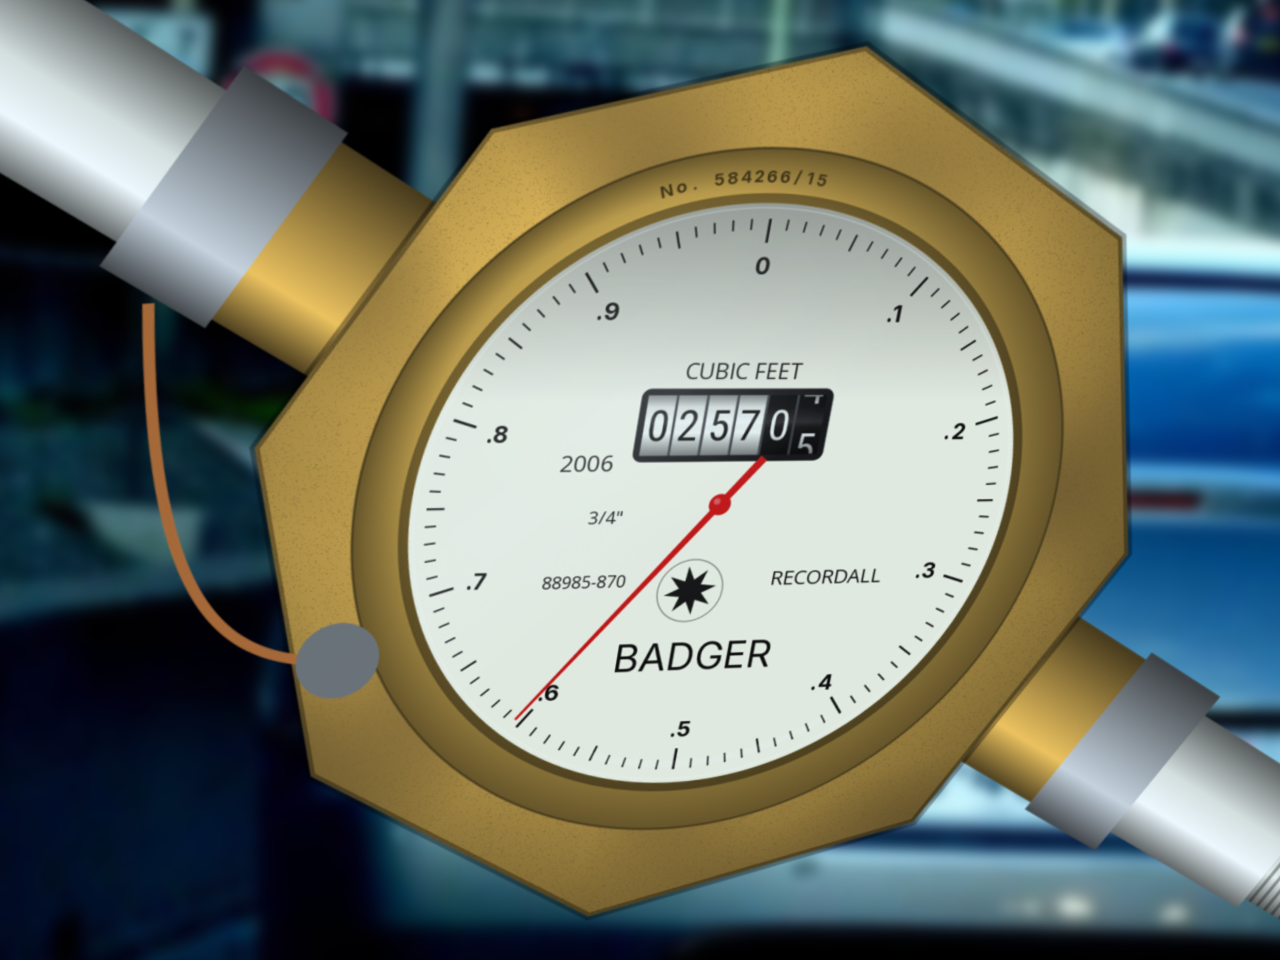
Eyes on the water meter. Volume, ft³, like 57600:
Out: 25704.60
